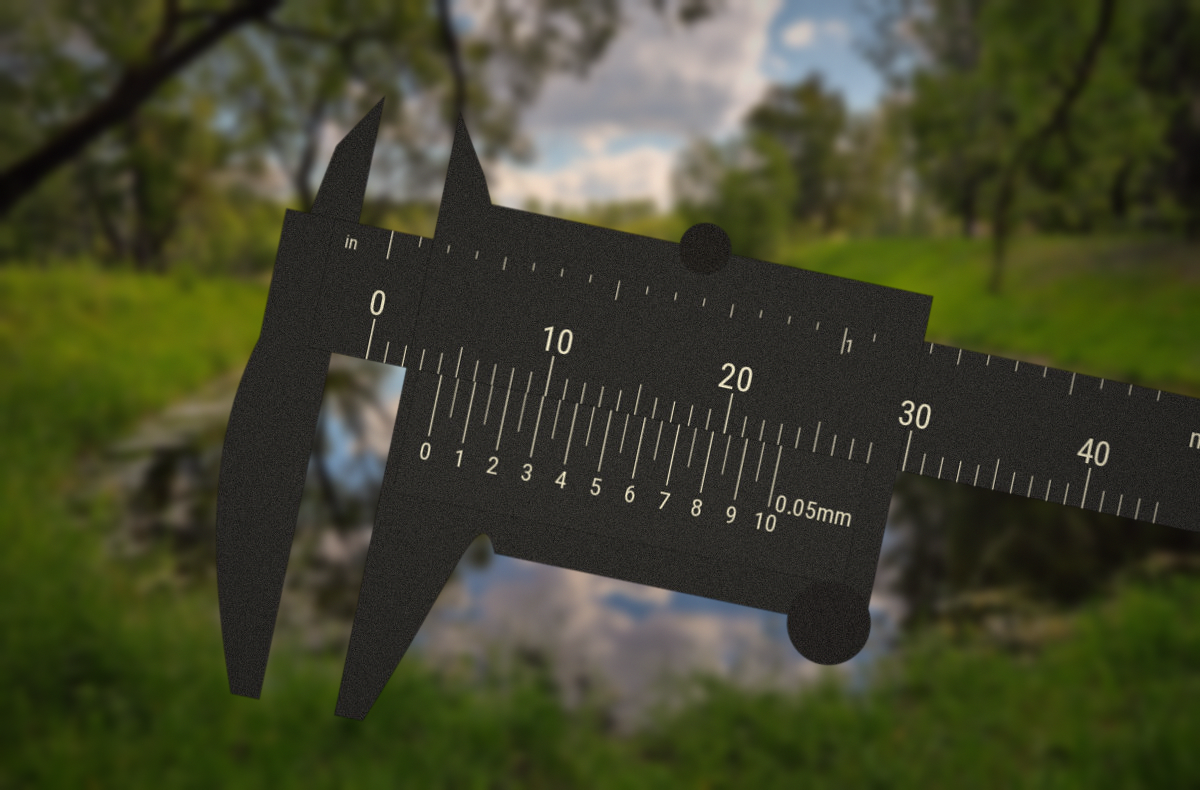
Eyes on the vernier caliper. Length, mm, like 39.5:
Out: 4.2
